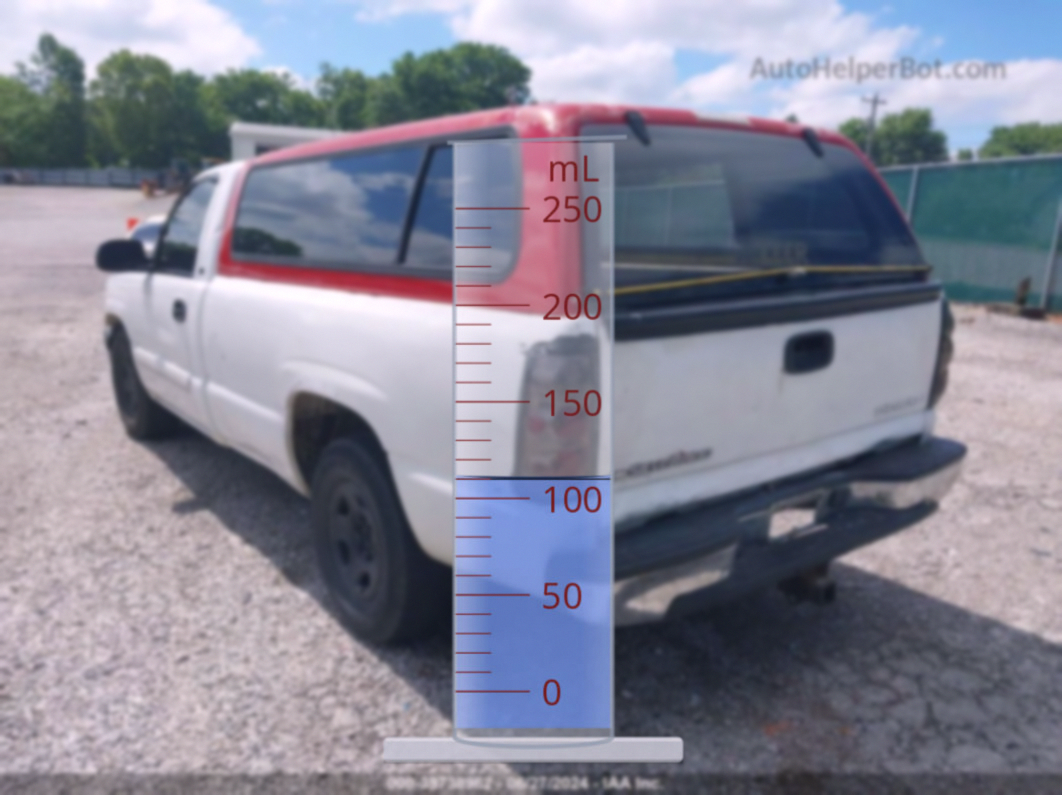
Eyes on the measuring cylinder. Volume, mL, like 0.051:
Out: 110
